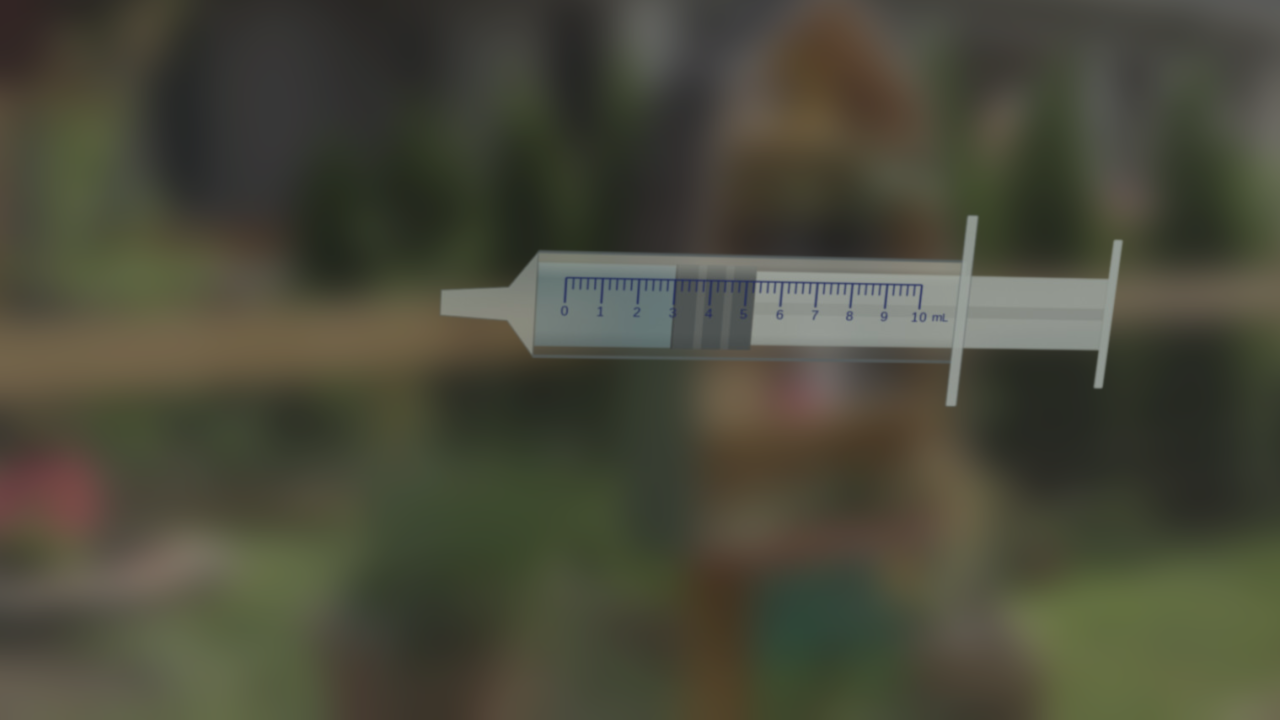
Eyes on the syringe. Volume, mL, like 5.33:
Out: 3
